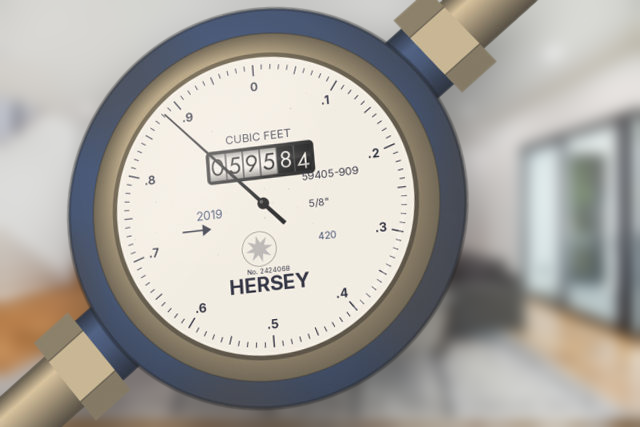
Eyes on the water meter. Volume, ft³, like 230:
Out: 59583.88
